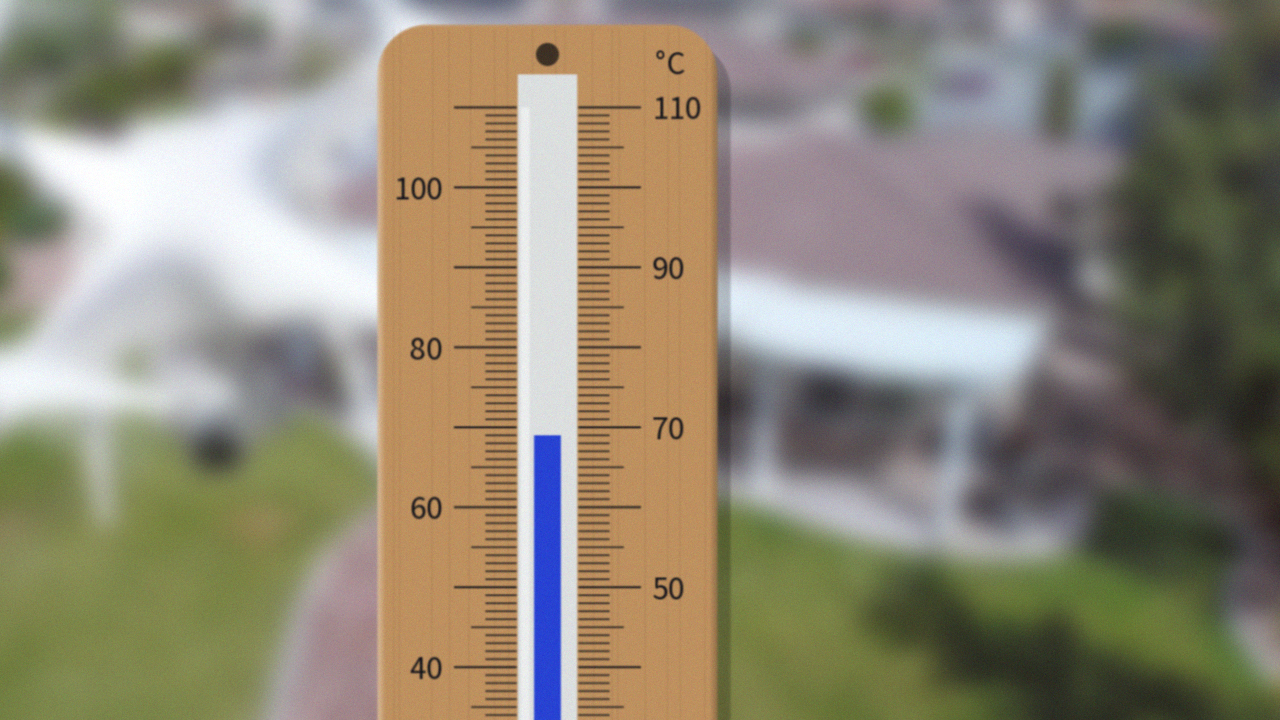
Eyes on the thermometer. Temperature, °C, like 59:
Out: 69
